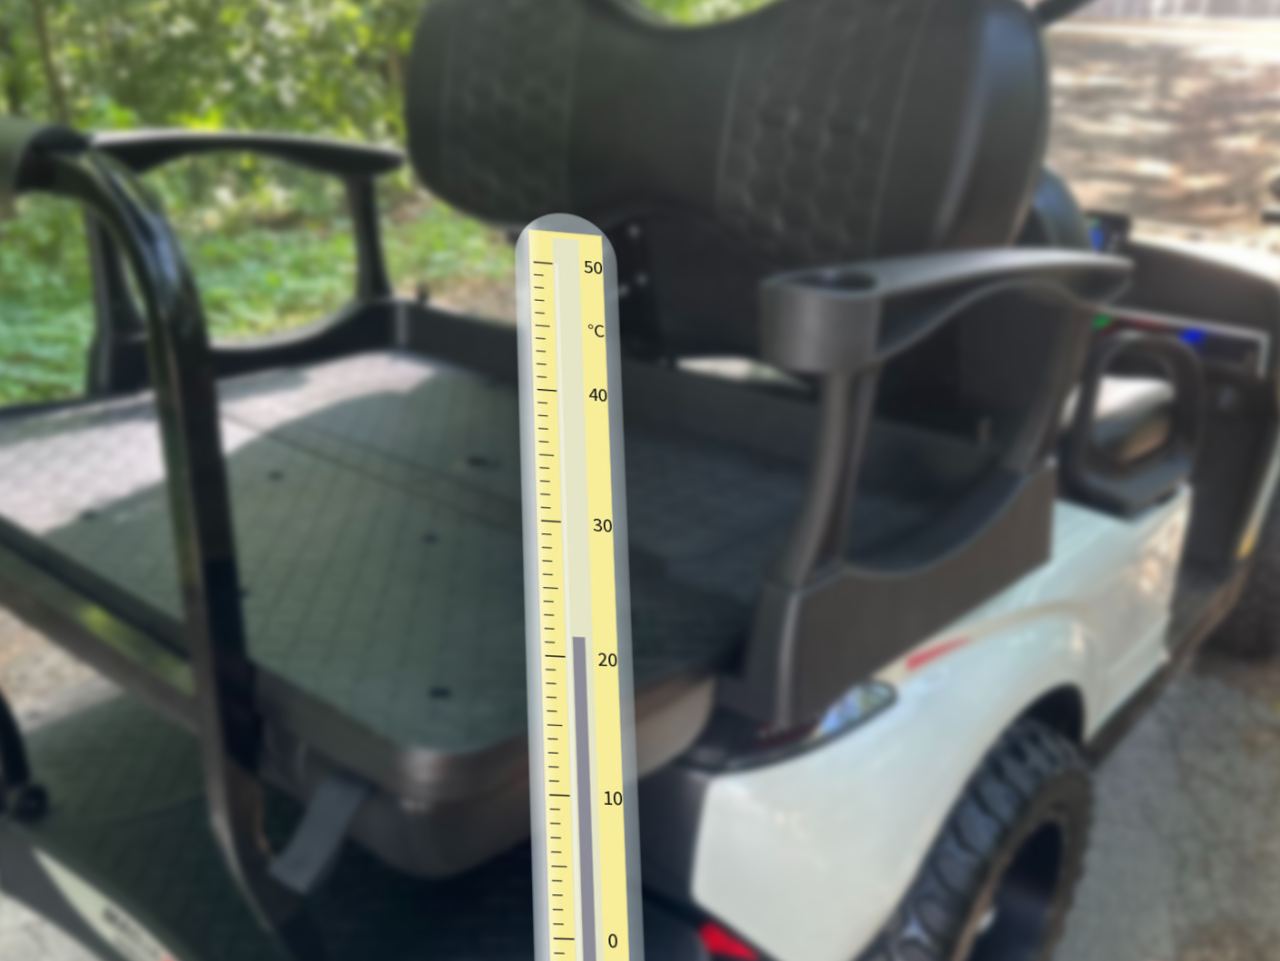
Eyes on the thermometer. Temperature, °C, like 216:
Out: 21.5
